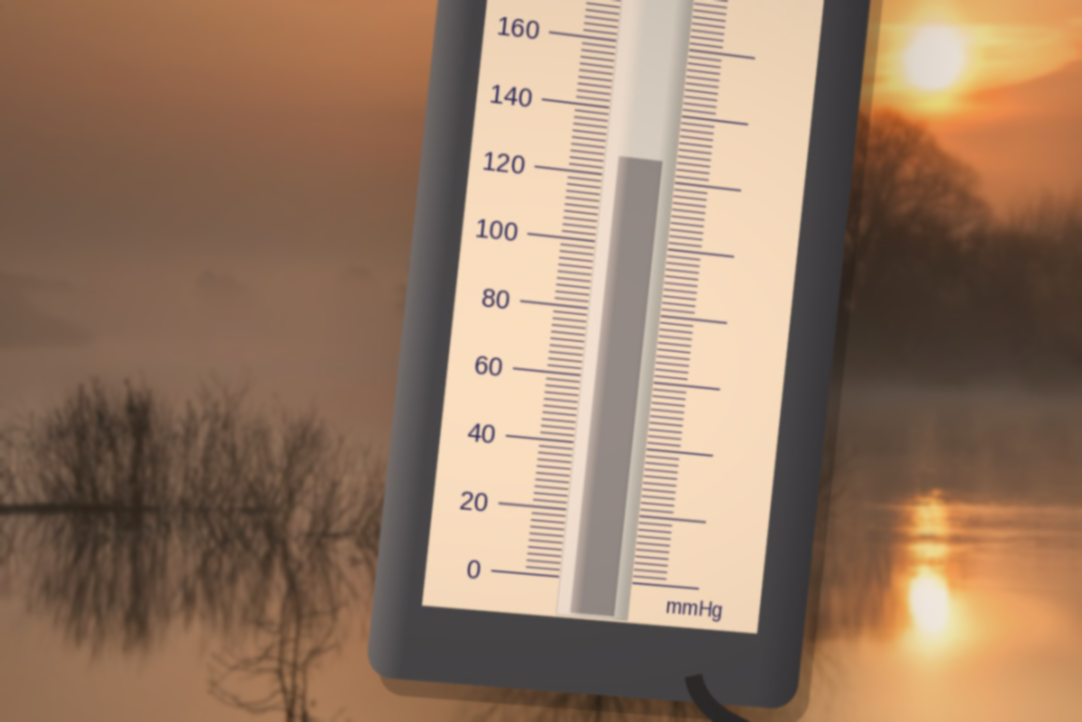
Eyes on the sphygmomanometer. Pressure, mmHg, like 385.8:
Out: 126
